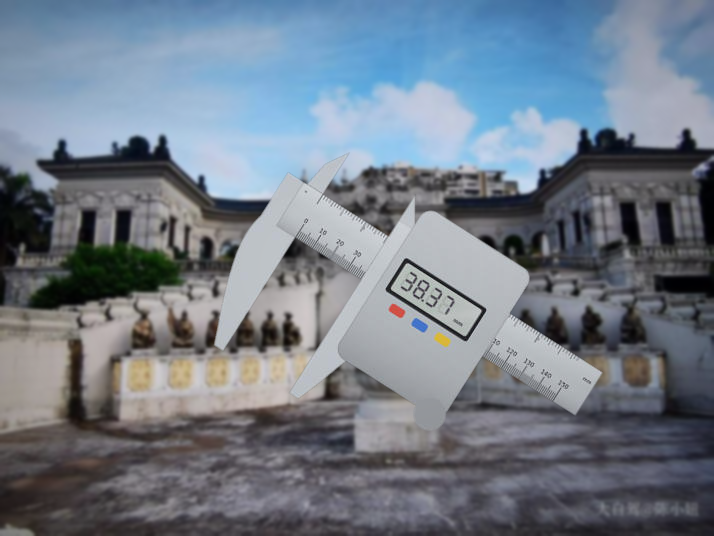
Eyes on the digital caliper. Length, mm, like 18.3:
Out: 38.37
